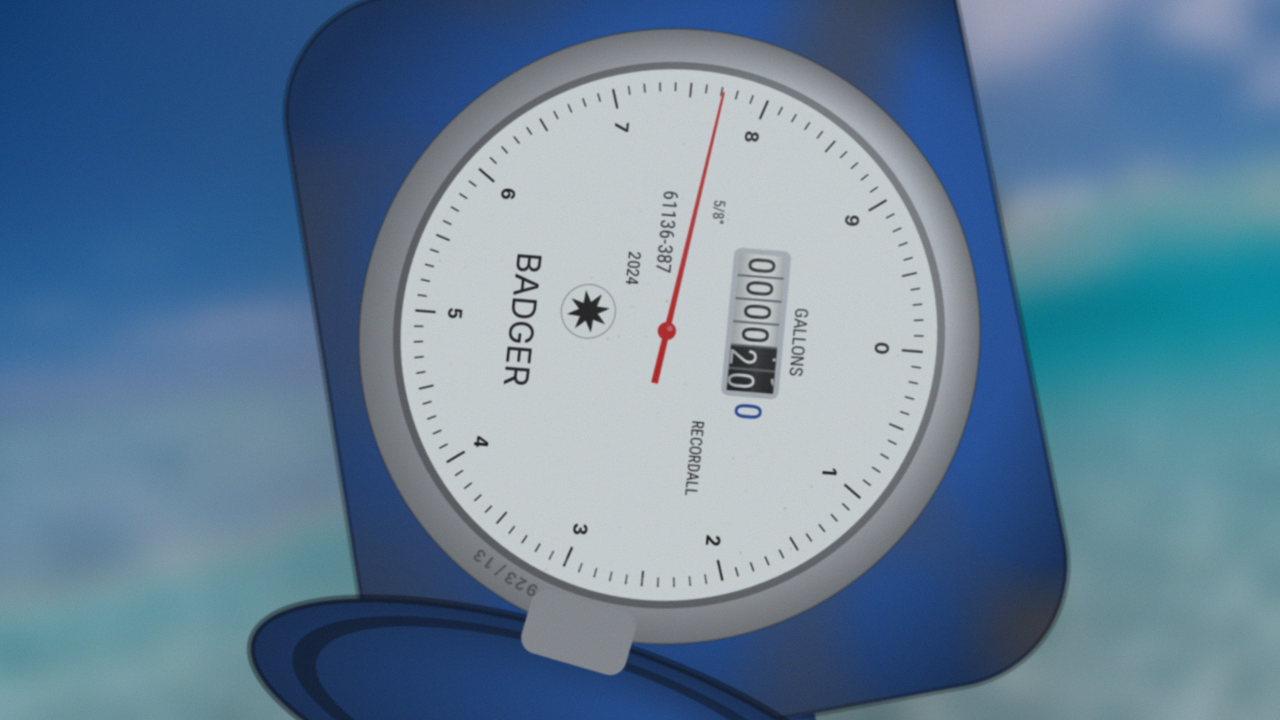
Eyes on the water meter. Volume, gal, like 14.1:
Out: 197.7
